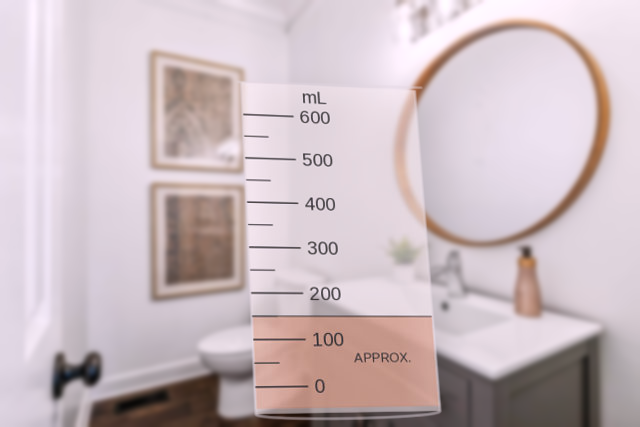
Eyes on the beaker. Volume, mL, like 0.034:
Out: 150
